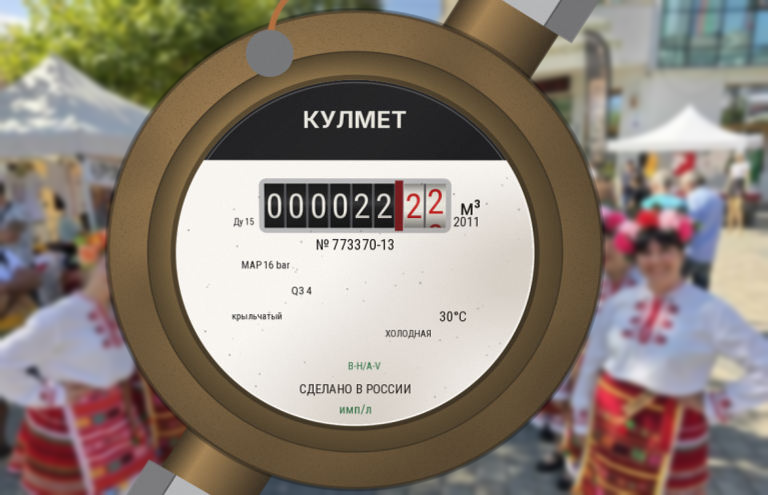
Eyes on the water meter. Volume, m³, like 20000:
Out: 22.22
